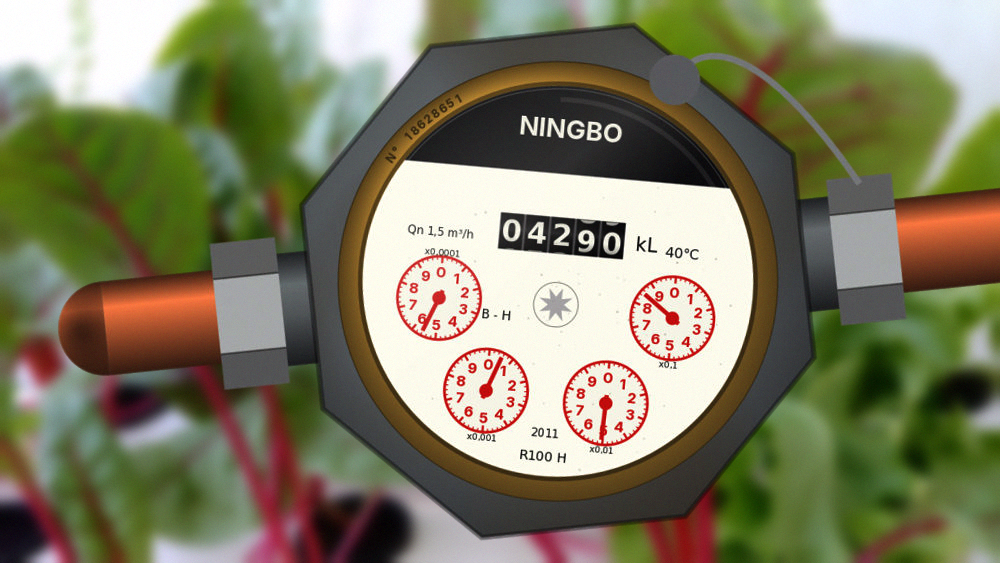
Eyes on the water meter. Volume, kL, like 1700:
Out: 4289.8505
